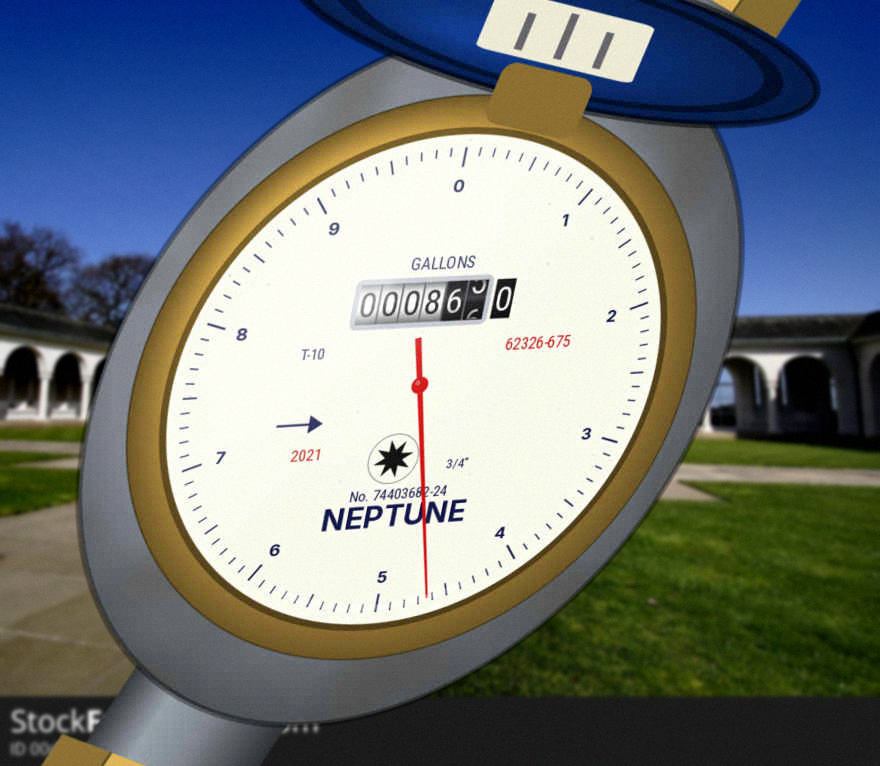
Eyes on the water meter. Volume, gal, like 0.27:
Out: 8654.6
